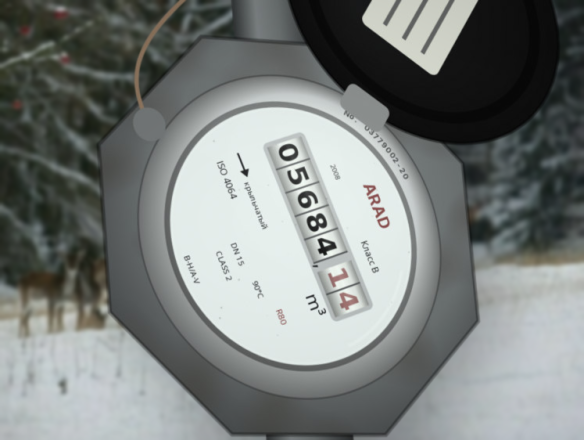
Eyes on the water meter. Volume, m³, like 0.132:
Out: 5684.14
